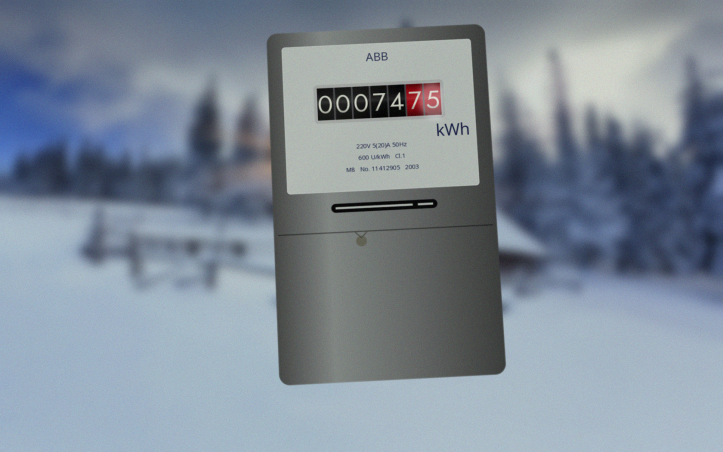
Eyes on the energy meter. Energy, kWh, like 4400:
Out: 74.75
